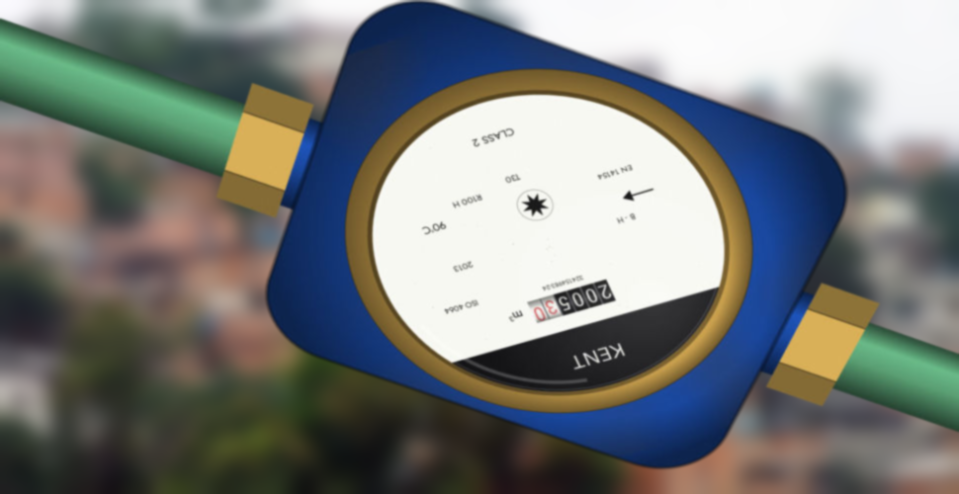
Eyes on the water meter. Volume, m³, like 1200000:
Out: 2005.30
